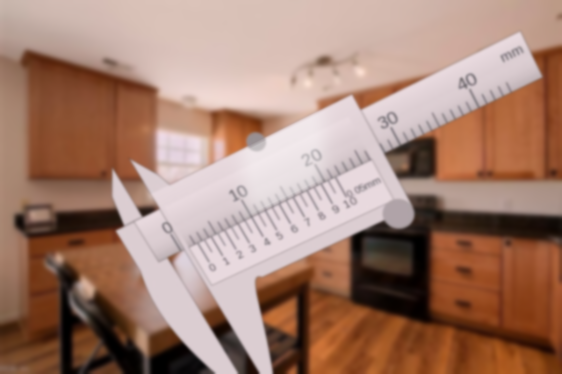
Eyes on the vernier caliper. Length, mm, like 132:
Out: 2.4
